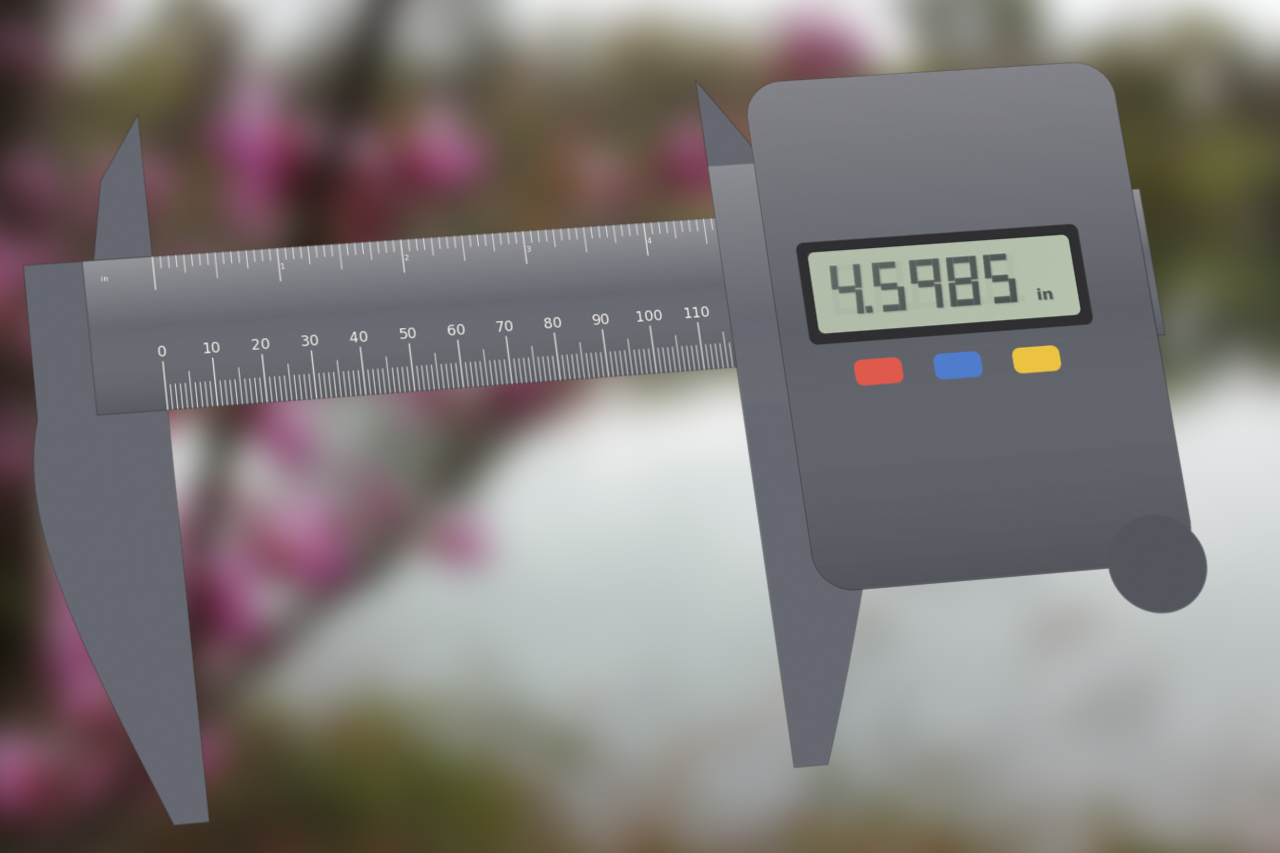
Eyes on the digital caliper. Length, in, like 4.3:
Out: 4.5985
